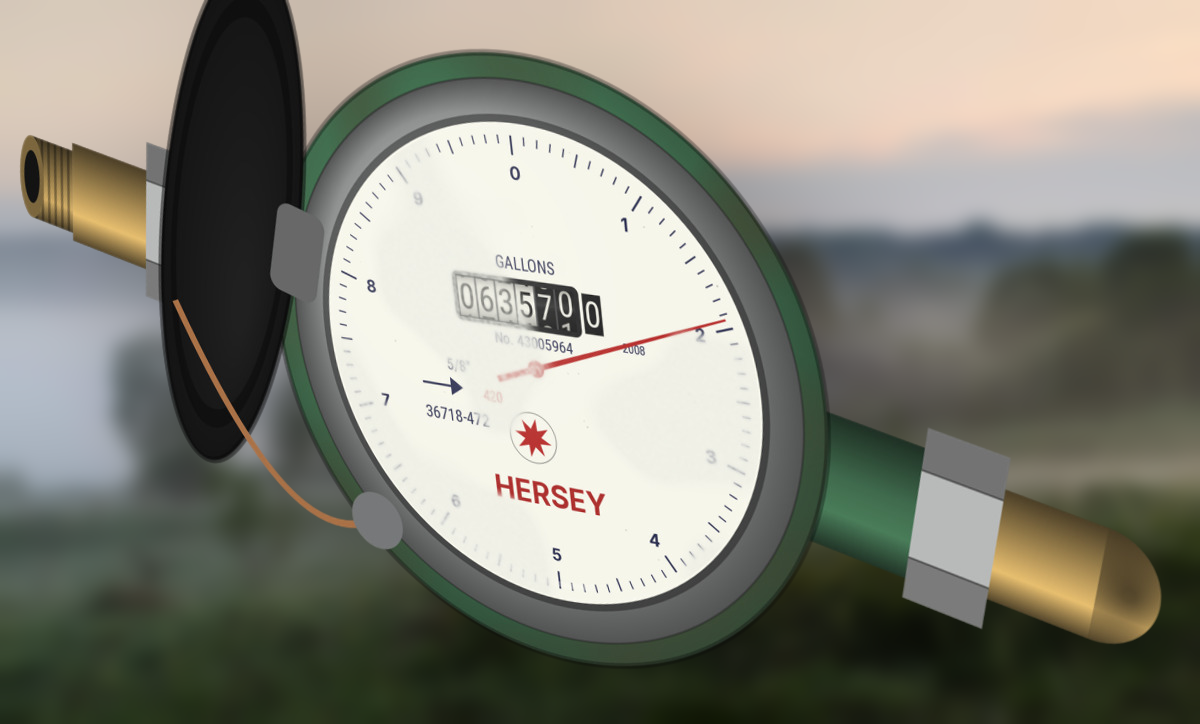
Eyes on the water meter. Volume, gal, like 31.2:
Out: 635701.9
